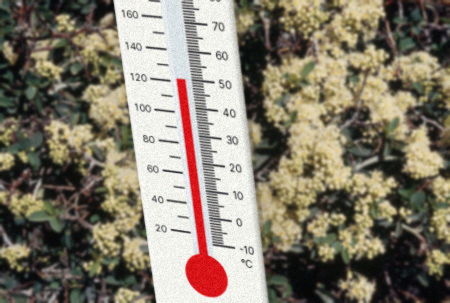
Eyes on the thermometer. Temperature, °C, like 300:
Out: 50
